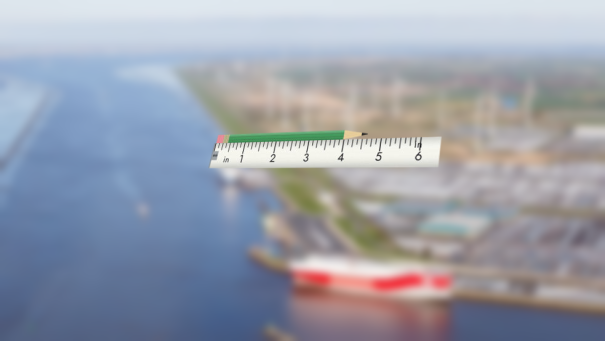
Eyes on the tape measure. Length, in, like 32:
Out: 4.625
